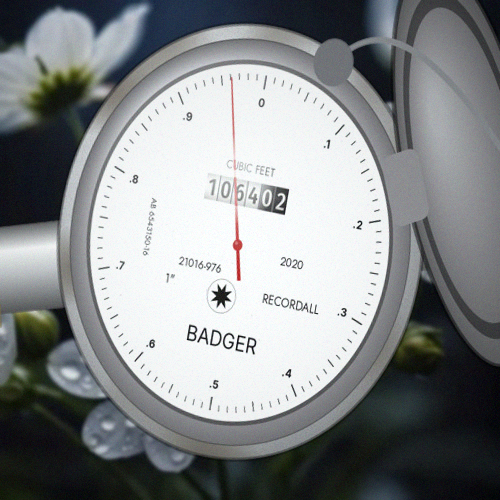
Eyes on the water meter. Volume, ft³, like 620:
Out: 106401.96
